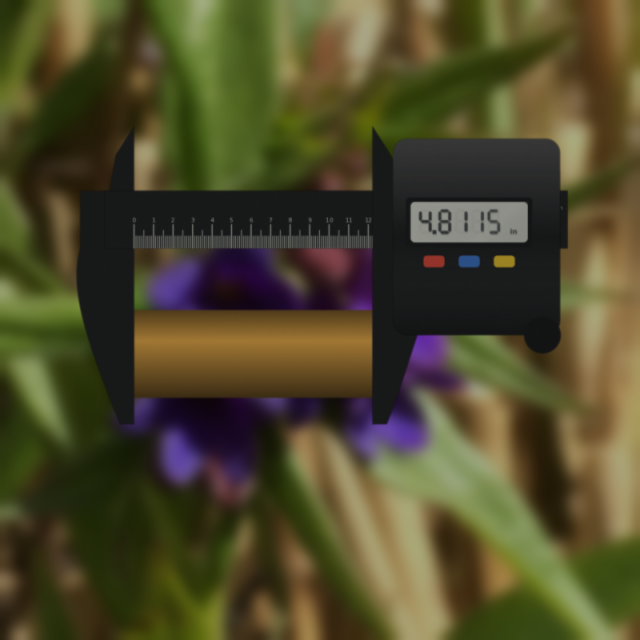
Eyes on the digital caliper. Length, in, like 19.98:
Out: 4.8115
